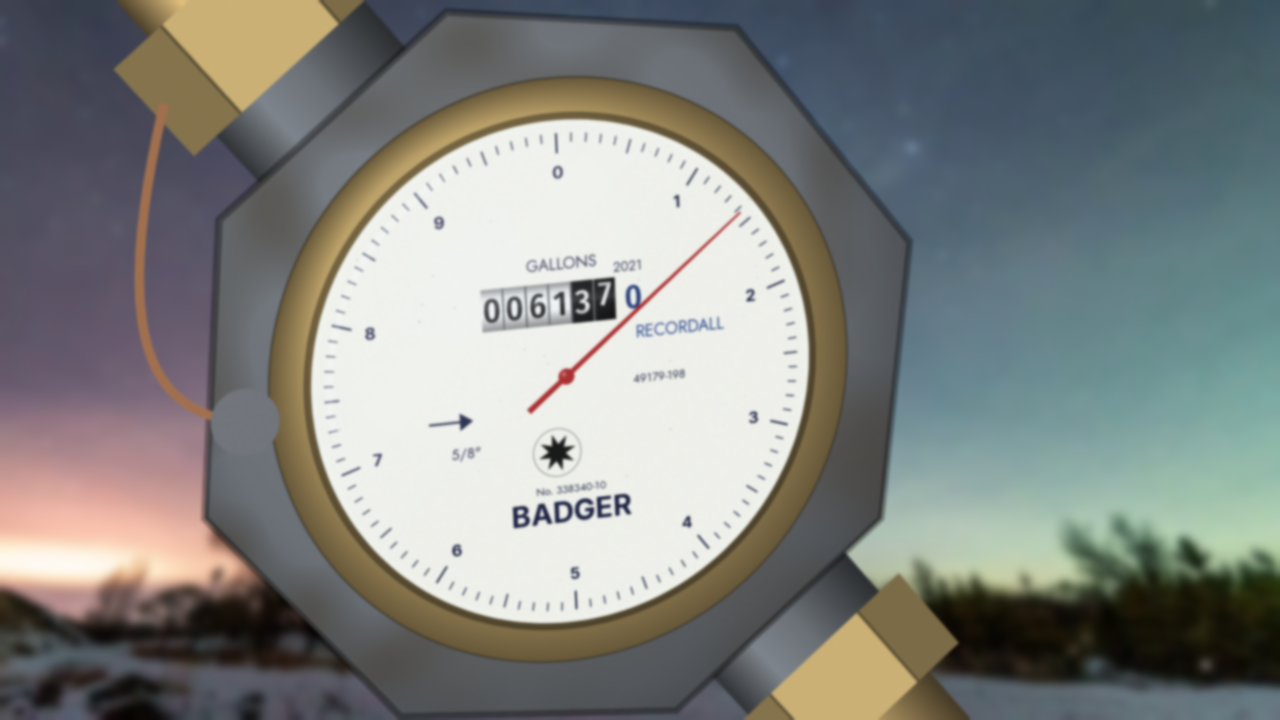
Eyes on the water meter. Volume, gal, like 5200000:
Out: 61371.4
